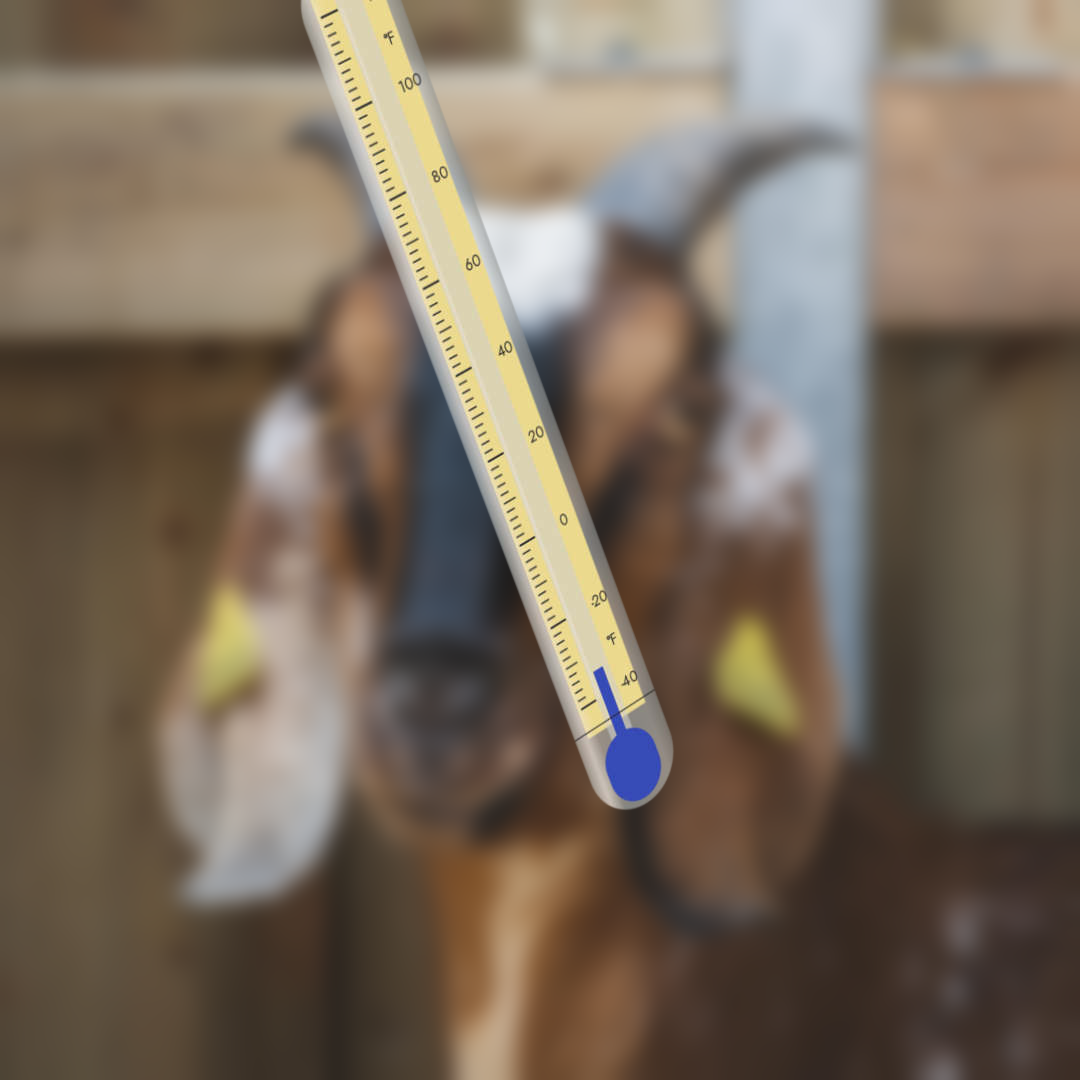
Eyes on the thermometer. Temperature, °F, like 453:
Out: -34
